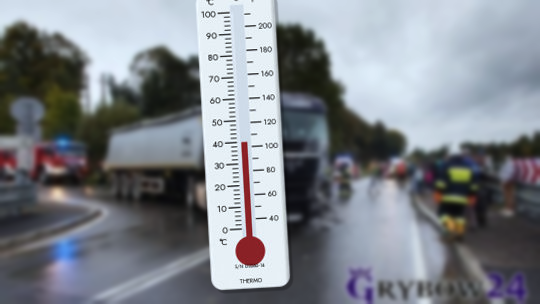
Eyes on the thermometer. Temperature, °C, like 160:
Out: 40
